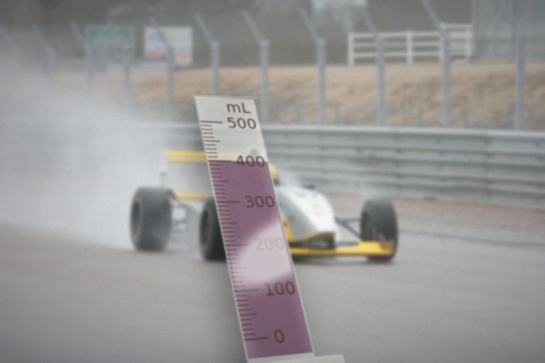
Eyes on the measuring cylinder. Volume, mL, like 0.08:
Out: 400
